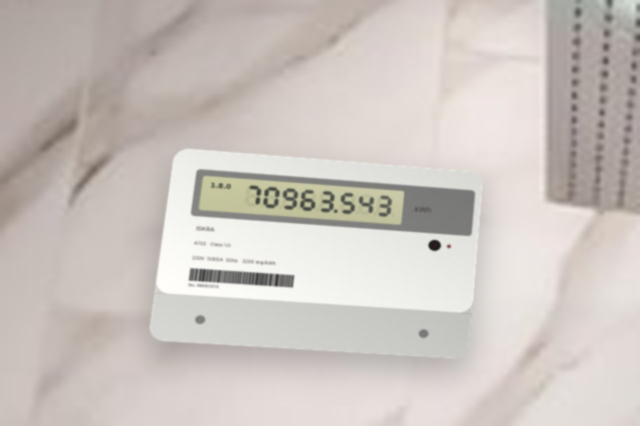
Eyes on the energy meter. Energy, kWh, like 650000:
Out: 70963.543
